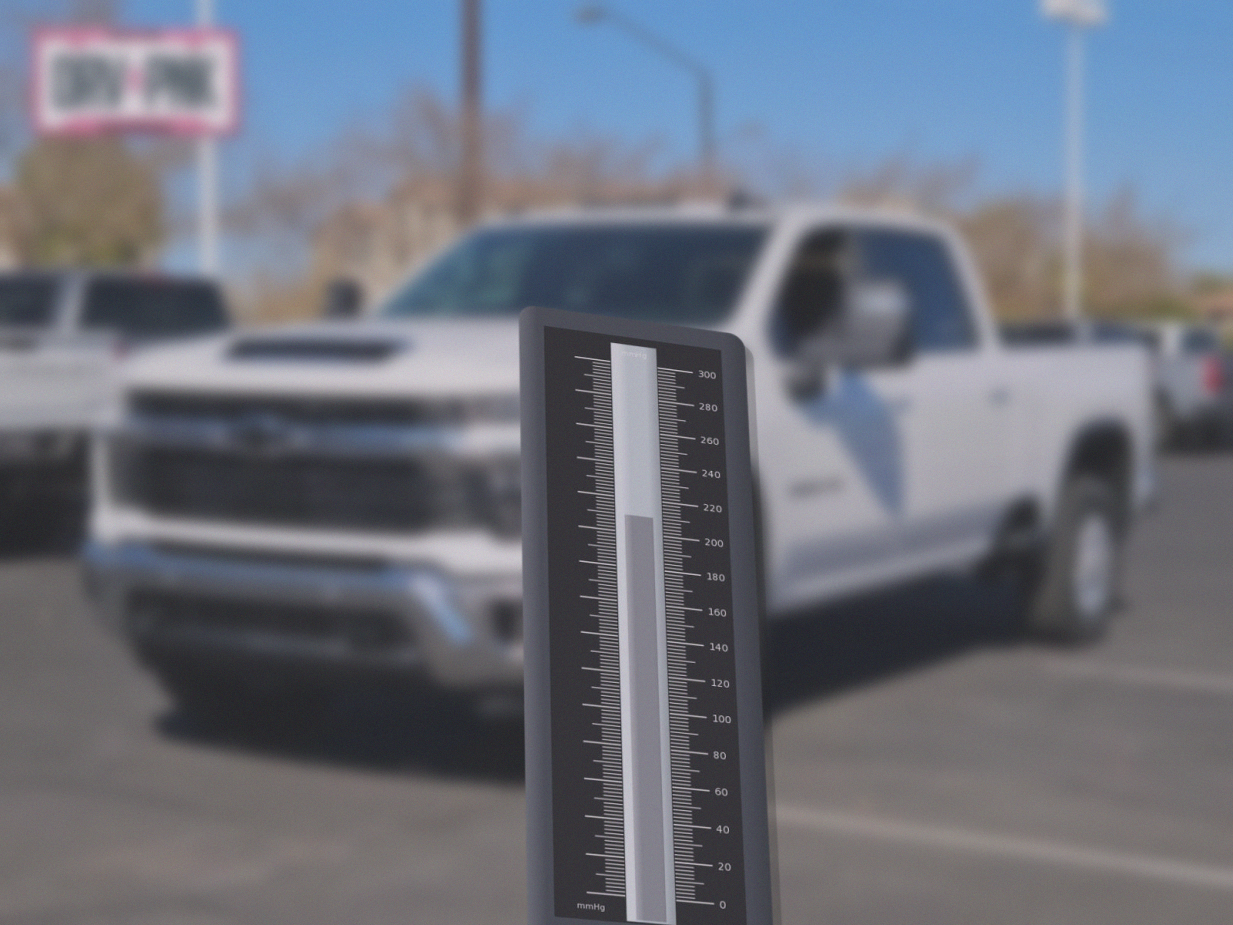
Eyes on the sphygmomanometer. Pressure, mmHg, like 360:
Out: 210
